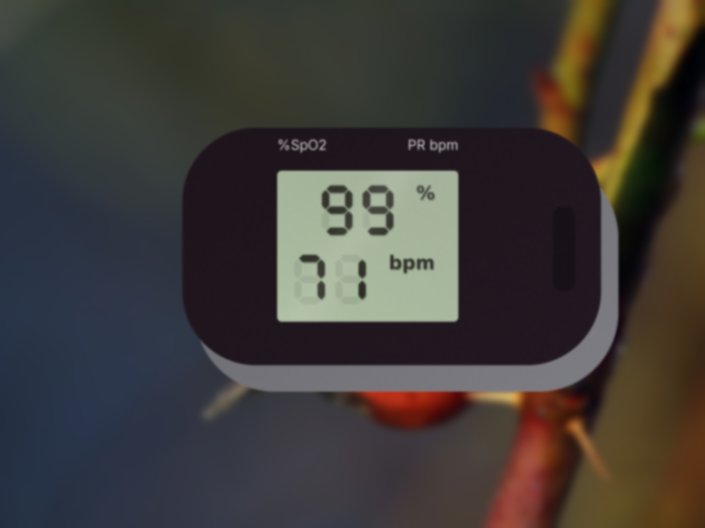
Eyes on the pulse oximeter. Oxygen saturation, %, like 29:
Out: 99
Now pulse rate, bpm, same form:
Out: 71
